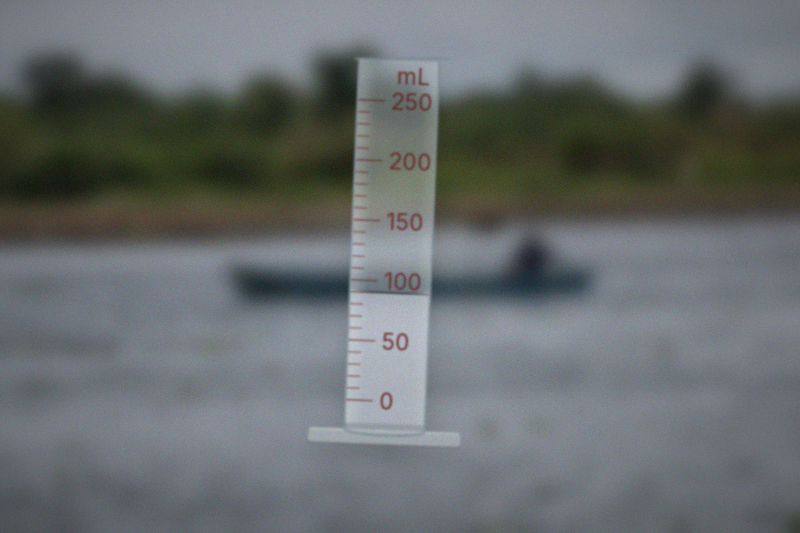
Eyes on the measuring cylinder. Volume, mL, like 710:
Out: 90
